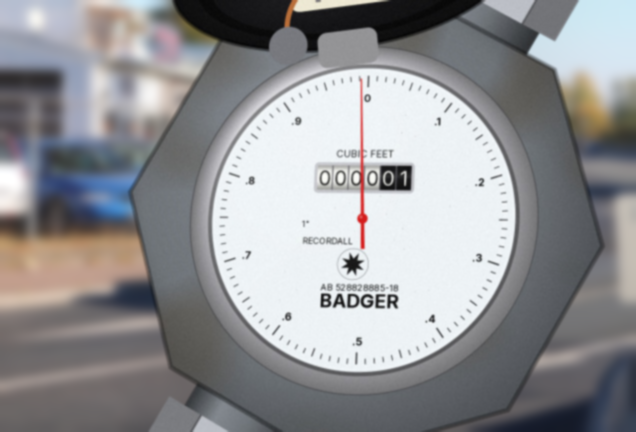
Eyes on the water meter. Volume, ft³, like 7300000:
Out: 0.99
